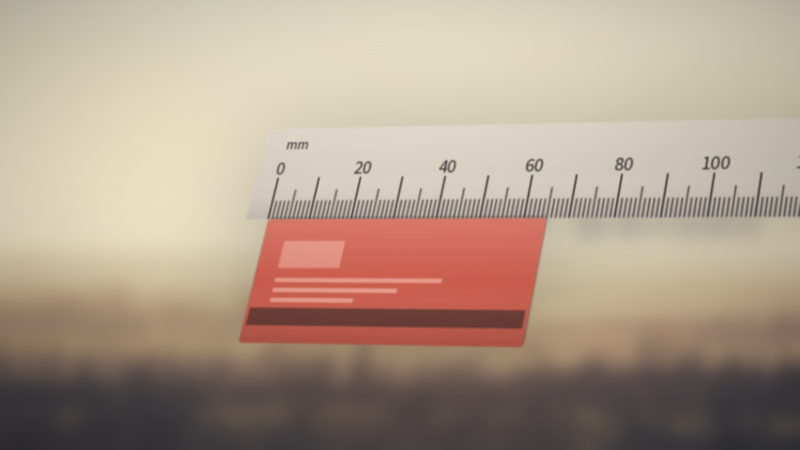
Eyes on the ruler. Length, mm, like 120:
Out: 65
